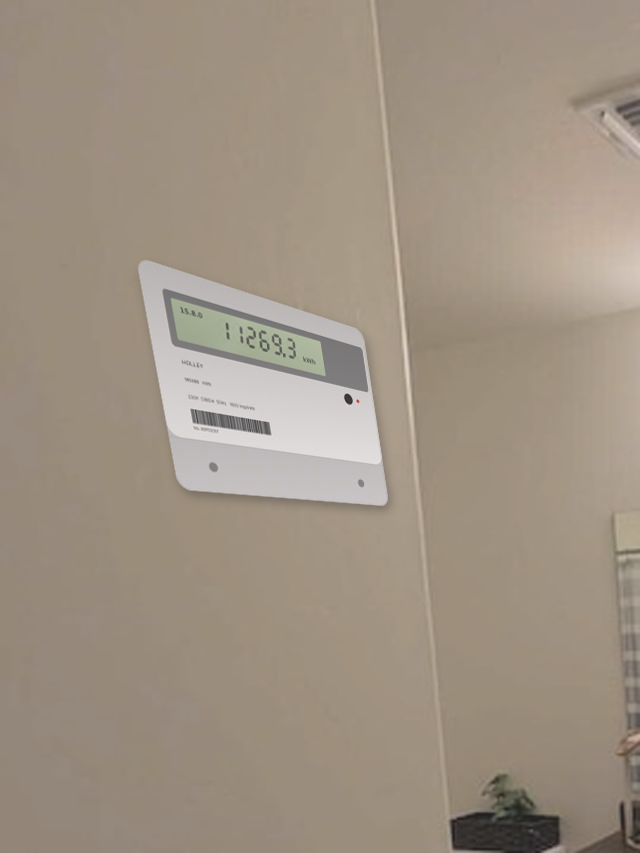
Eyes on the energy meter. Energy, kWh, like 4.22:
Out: 11269.3
